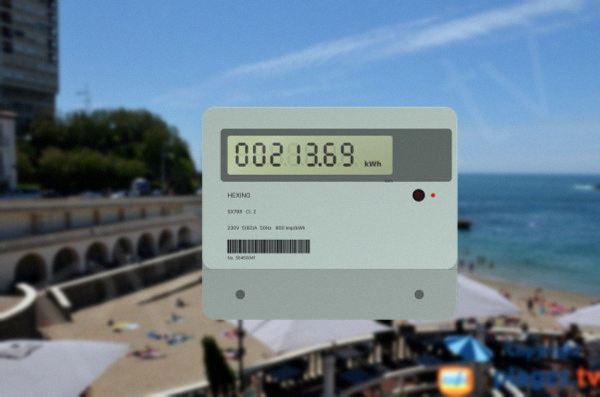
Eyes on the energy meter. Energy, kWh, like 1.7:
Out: 213.69
